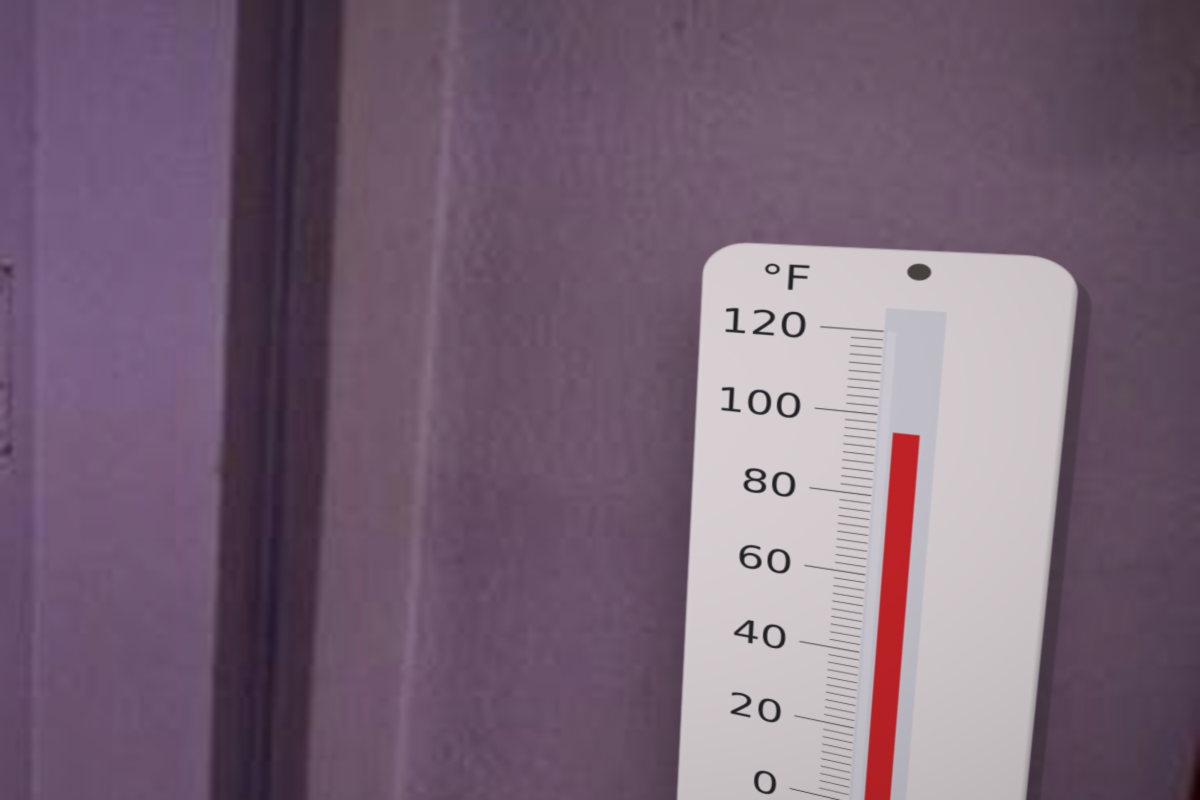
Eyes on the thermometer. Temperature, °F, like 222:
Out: 96
